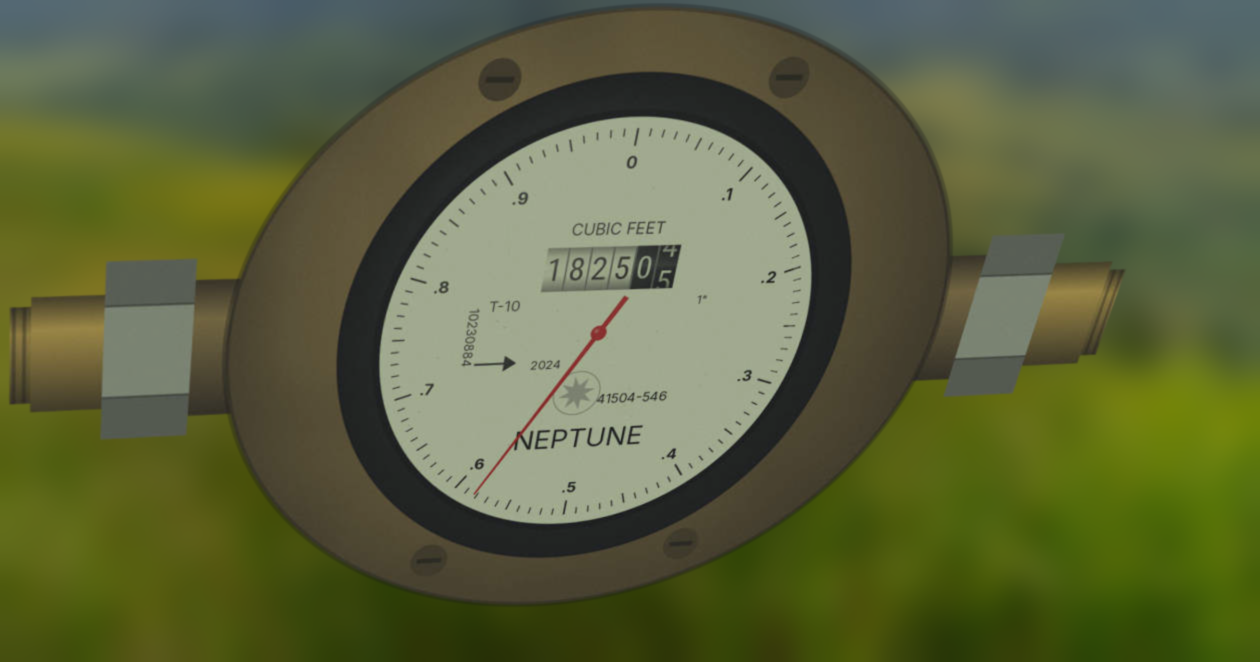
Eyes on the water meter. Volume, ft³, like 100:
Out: 182504.58
